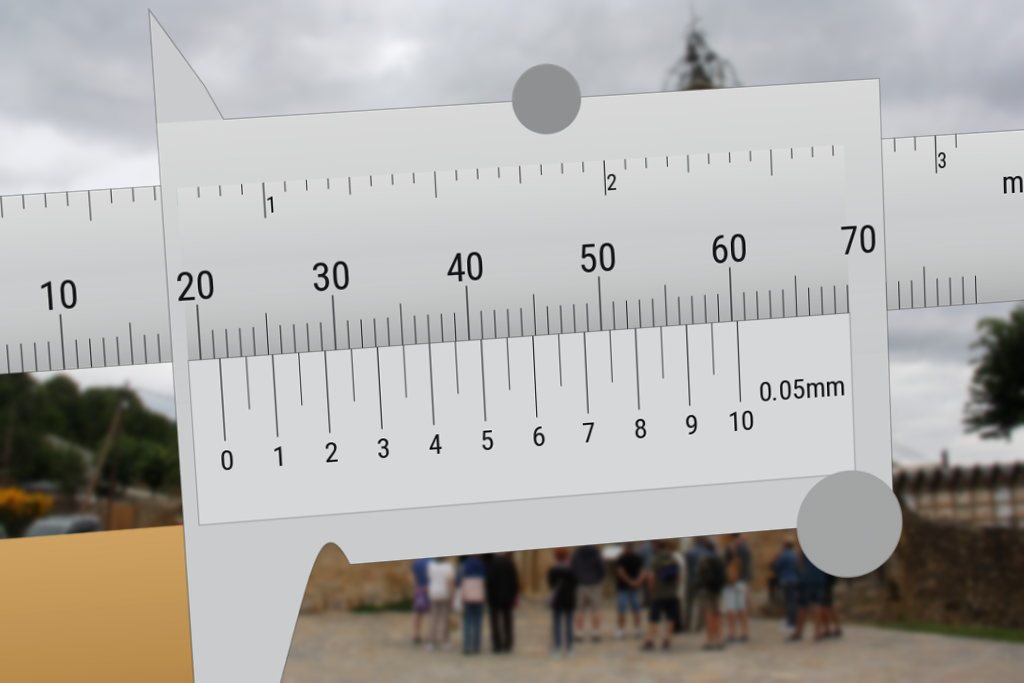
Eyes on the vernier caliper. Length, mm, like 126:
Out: 21.4
